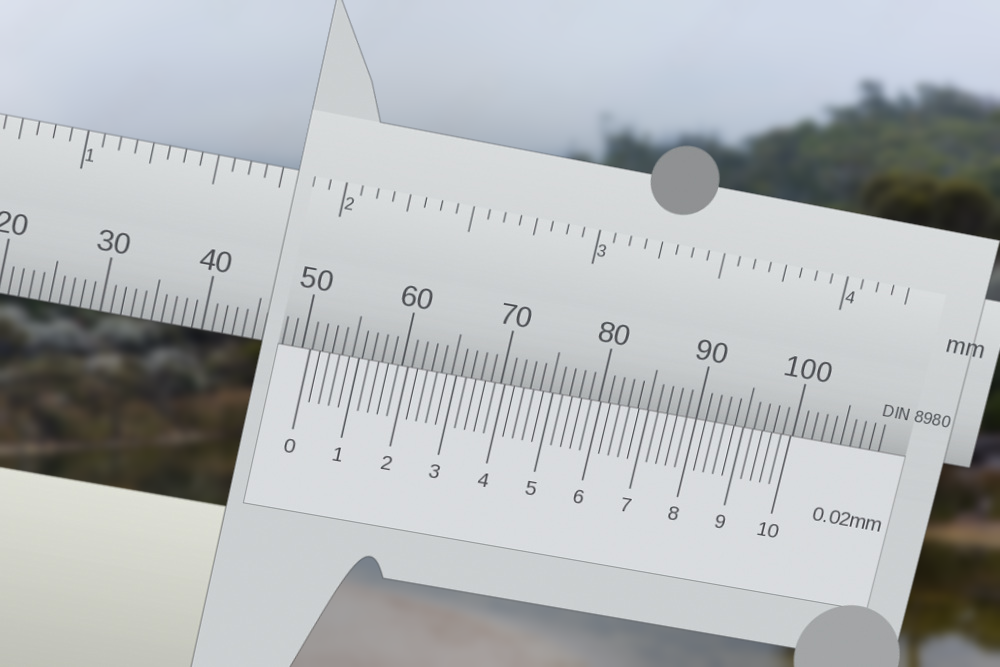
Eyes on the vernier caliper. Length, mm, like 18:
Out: 50.8
